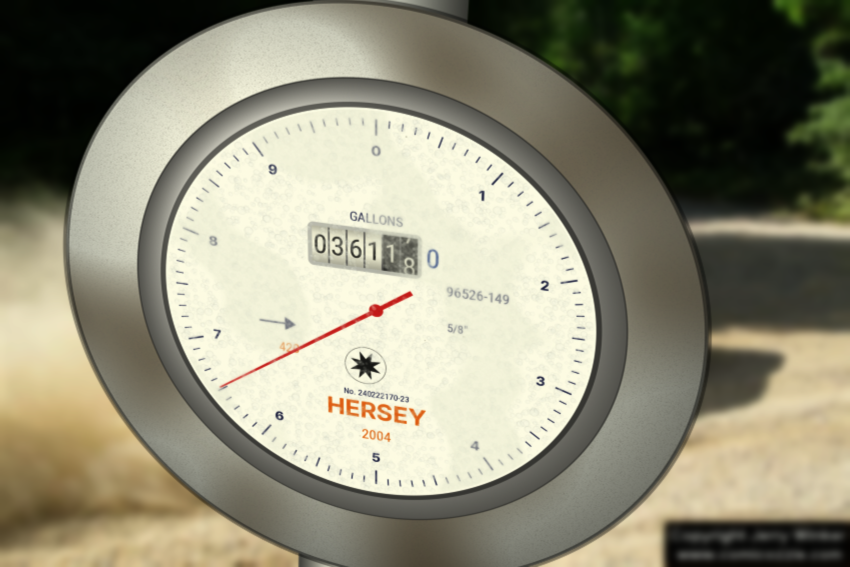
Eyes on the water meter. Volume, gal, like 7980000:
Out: 361176.5
